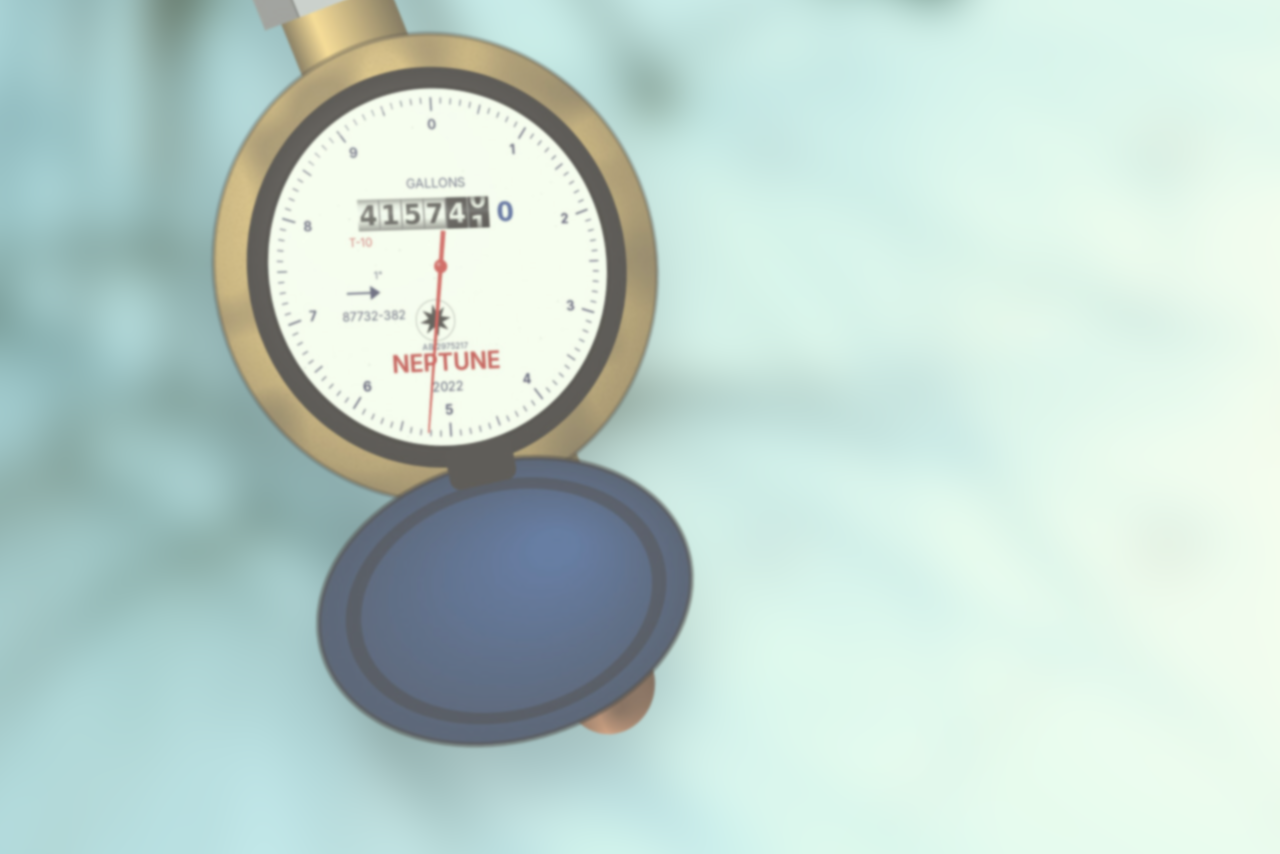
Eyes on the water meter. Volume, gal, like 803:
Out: 4157405.2
